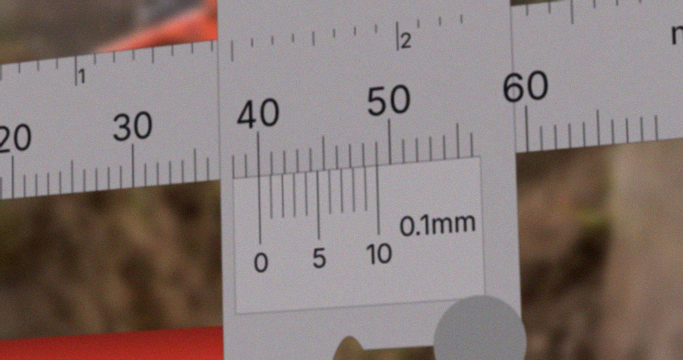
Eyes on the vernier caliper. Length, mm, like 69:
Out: 40.0
